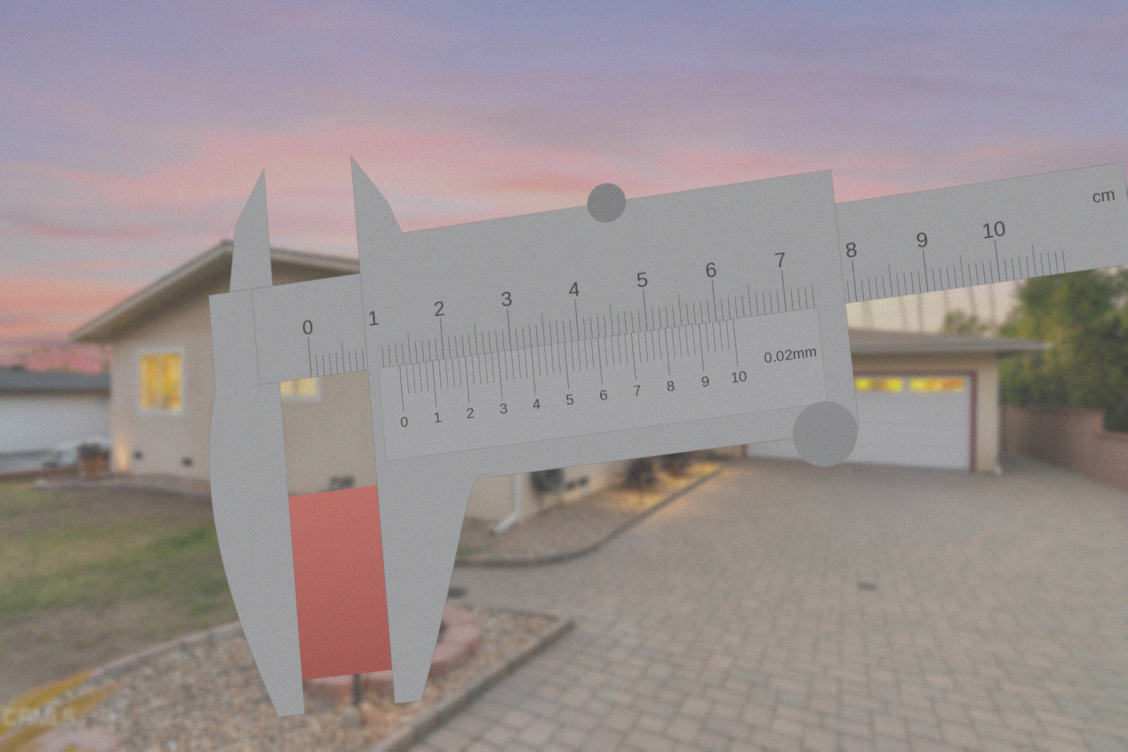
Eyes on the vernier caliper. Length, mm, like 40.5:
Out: 13.4
